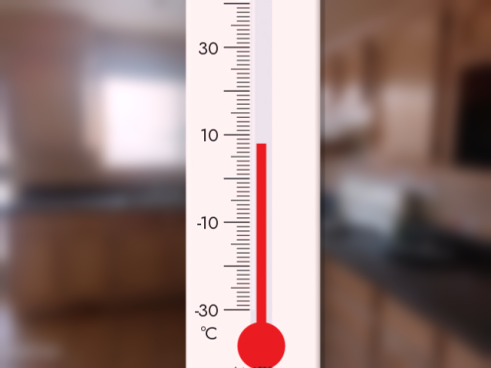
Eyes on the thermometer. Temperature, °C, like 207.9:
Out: 8
